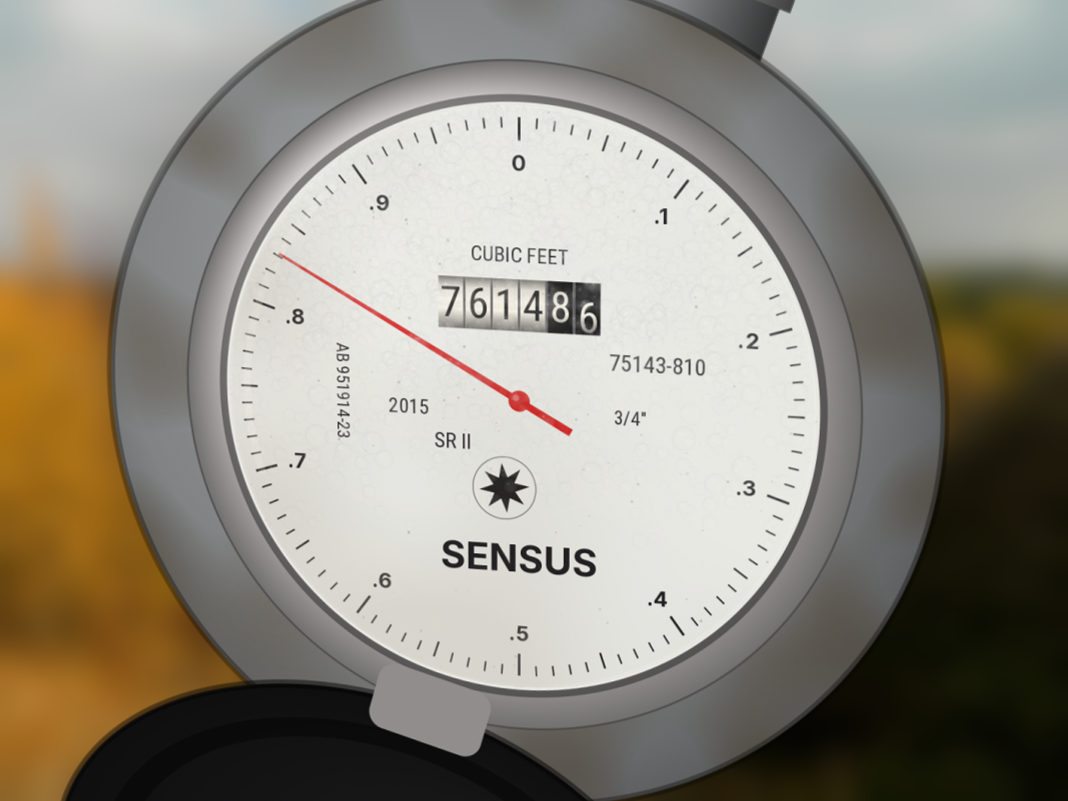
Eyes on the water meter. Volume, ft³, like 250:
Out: 761485.83
